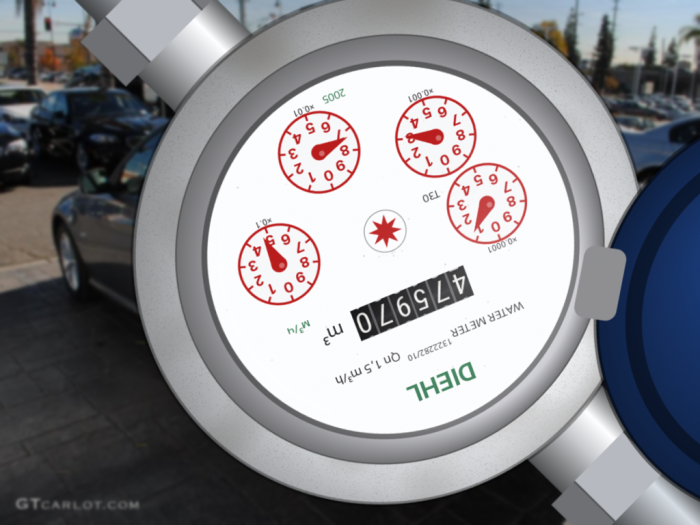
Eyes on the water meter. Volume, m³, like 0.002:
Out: 475970.4731
